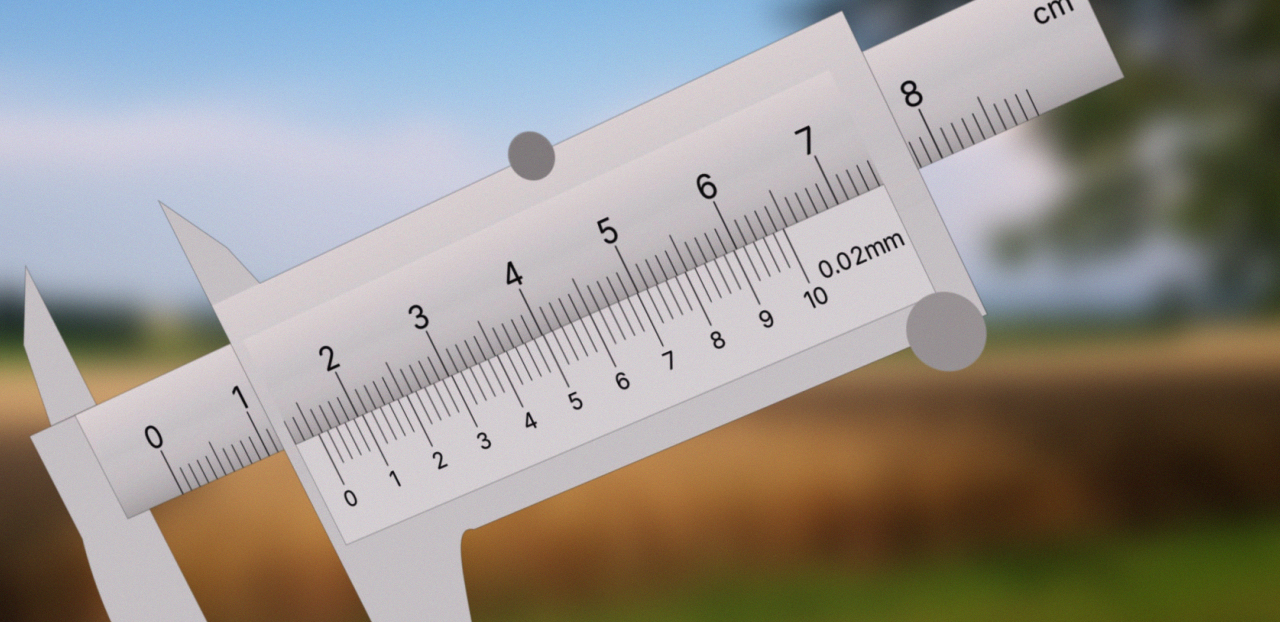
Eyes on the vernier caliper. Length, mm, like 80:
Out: 15.6
